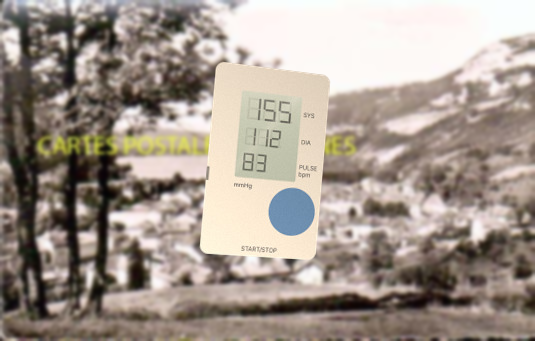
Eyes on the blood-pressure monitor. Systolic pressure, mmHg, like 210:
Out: 155
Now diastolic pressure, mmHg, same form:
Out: 112
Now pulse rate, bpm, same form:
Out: 83
